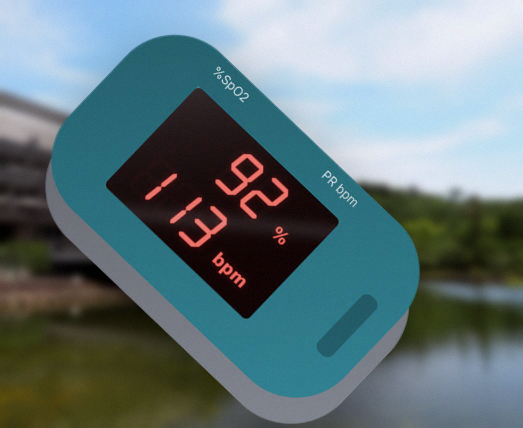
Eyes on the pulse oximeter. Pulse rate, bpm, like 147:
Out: 113
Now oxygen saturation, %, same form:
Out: 92
